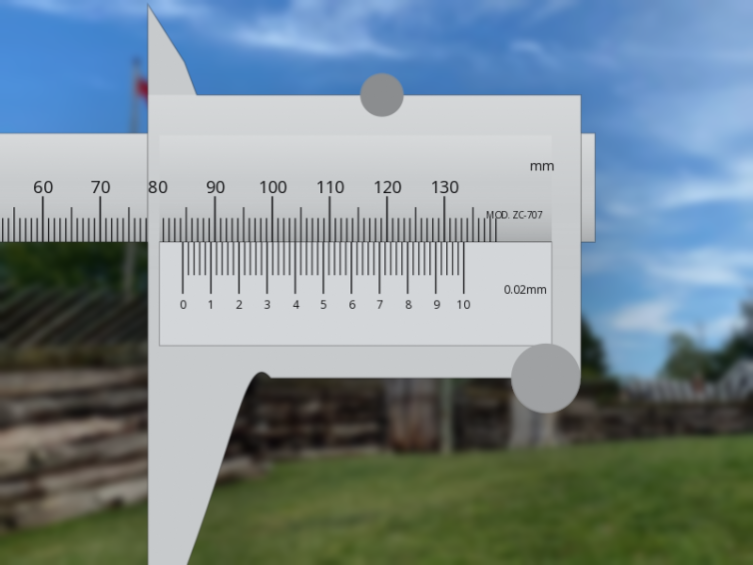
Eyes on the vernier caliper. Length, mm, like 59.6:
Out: 84.4
